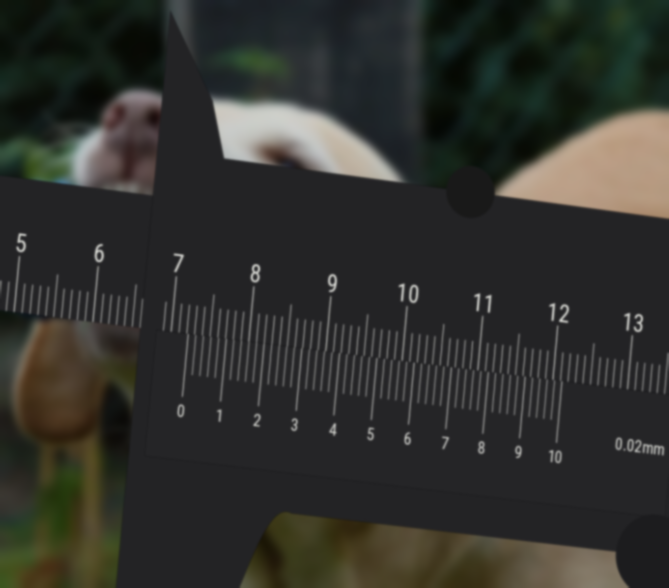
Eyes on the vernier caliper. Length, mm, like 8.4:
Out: 72.2
